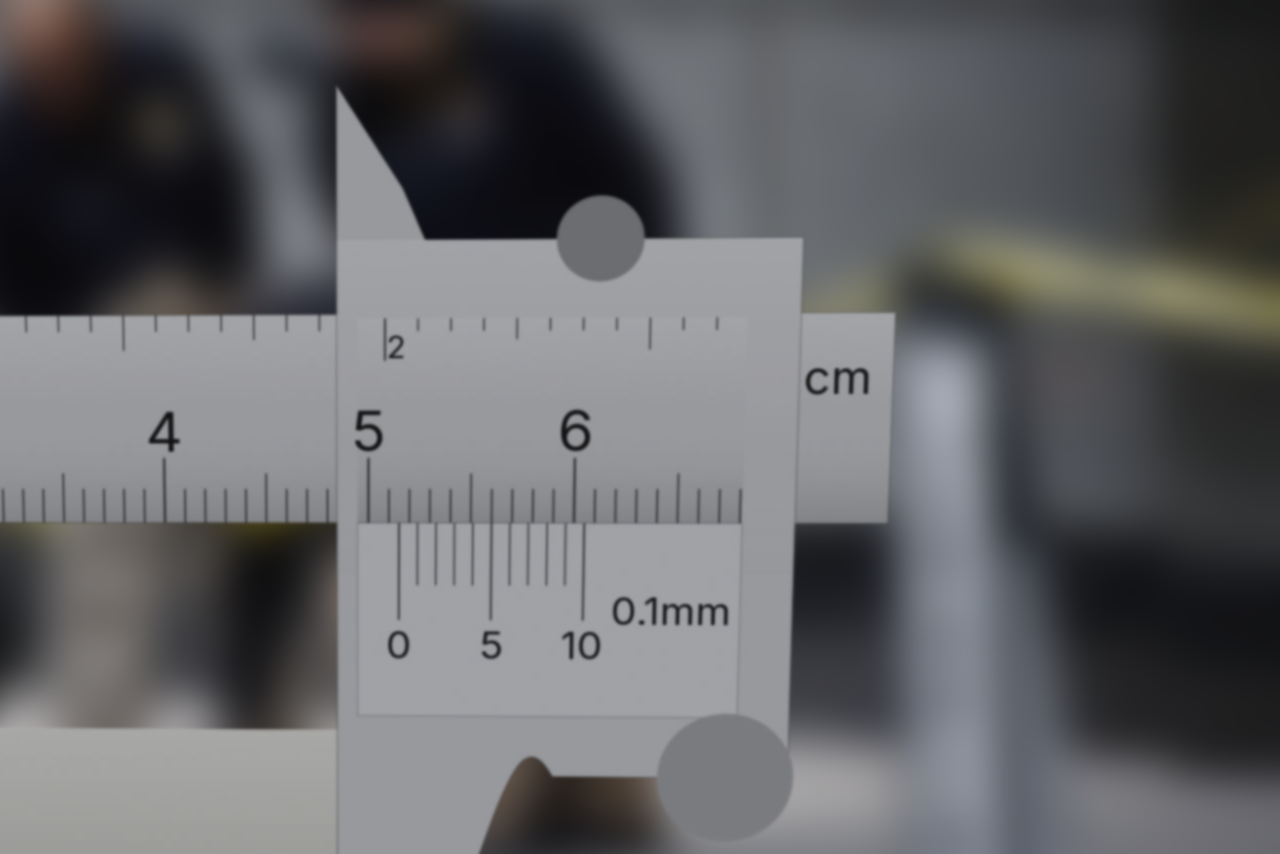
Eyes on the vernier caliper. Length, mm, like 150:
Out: 51.5
